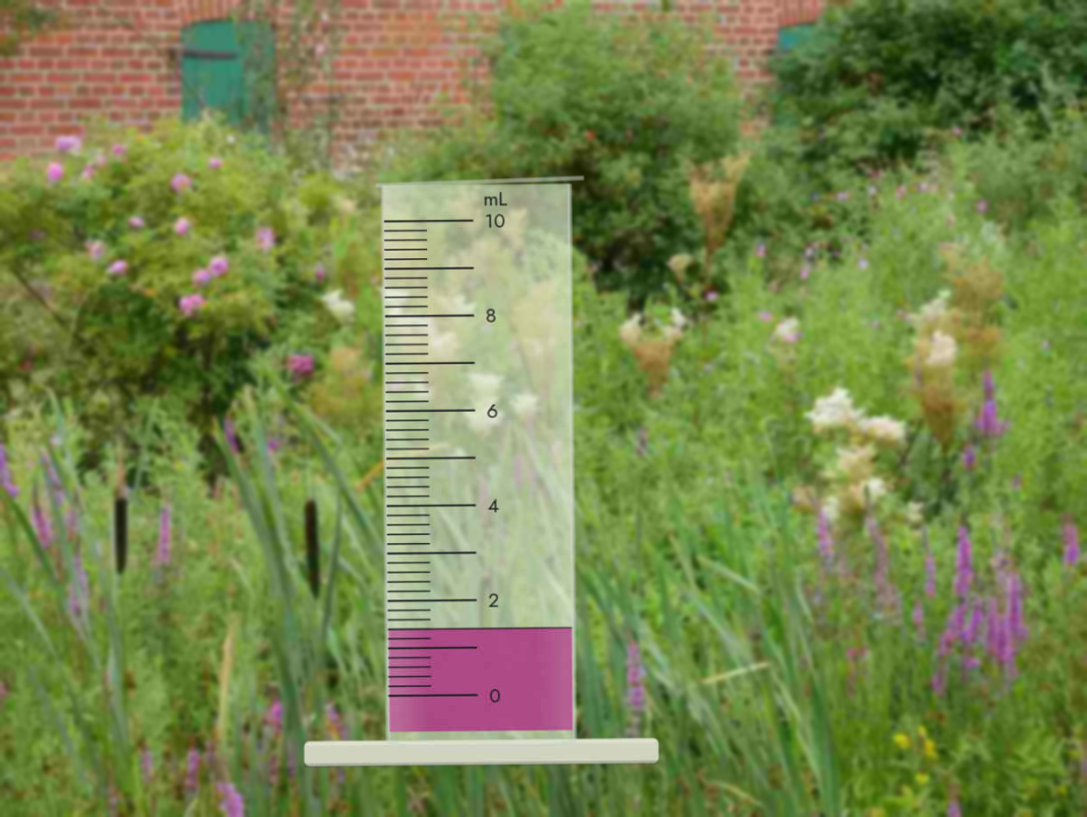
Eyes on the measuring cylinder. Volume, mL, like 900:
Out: 1.4
